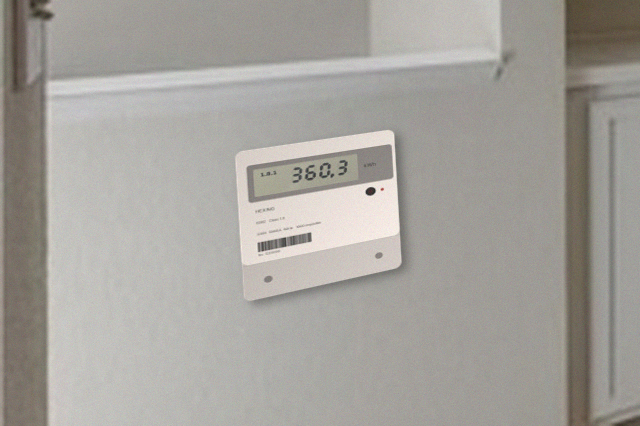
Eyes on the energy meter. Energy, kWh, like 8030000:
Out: 360.3
